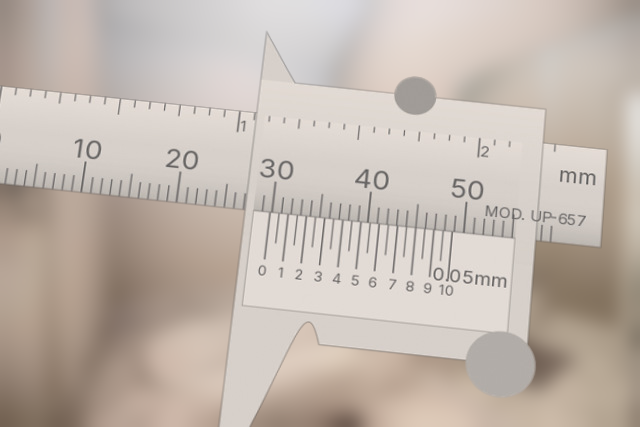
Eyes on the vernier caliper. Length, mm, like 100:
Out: 29.8
